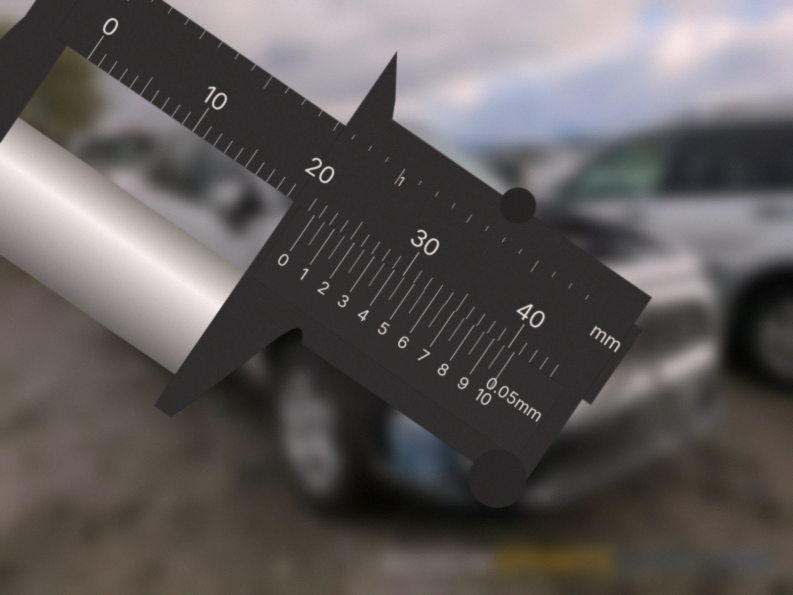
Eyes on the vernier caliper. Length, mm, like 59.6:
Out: 21.6
